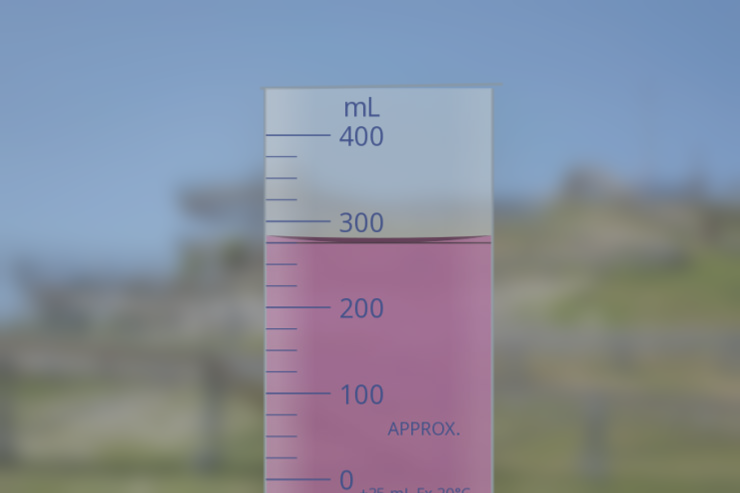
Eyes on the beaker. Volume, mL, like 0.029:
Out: 275
